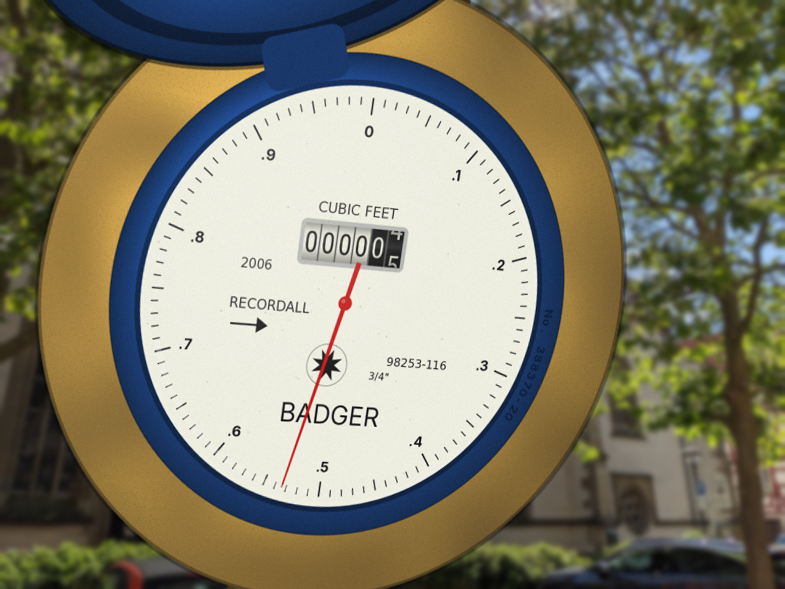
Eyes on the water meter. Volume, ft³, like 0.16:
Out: 4.53
